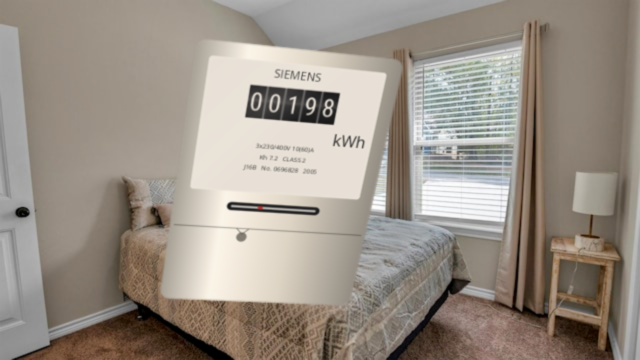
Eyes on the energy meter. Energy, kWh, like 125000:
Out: 198
